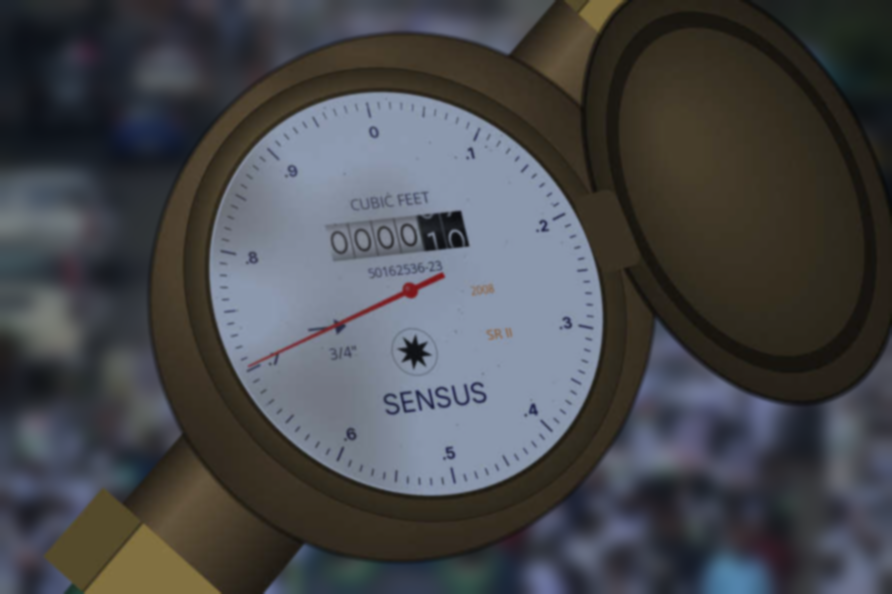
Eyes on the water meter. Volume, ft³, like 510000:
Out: 9.70
